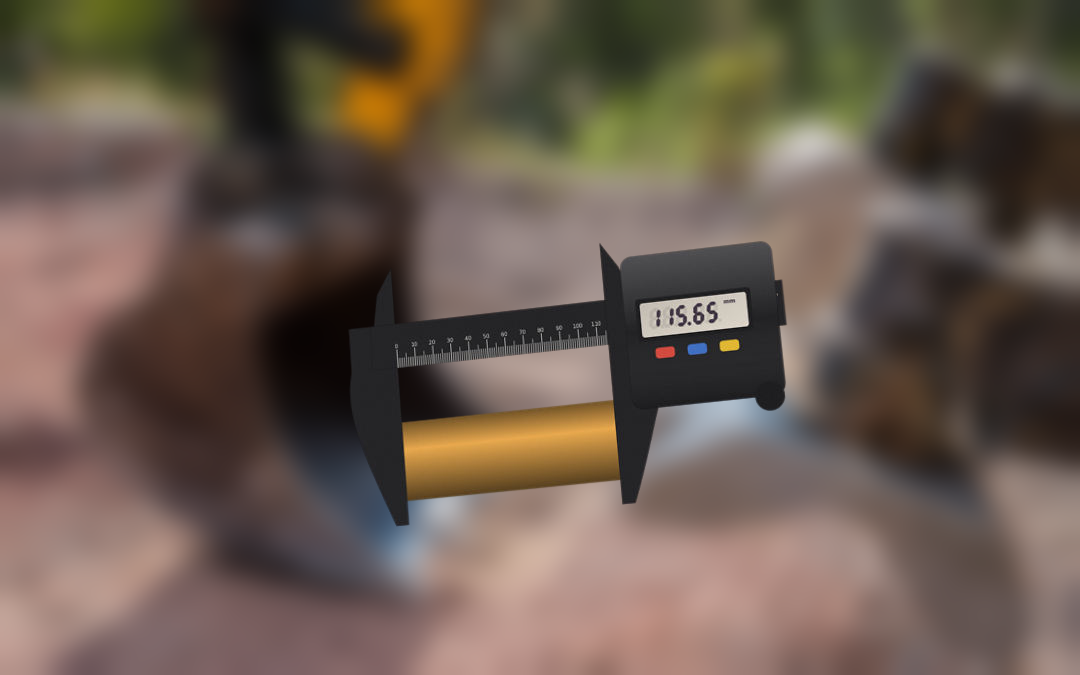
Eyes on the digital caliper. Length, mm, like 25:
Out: 115.65
